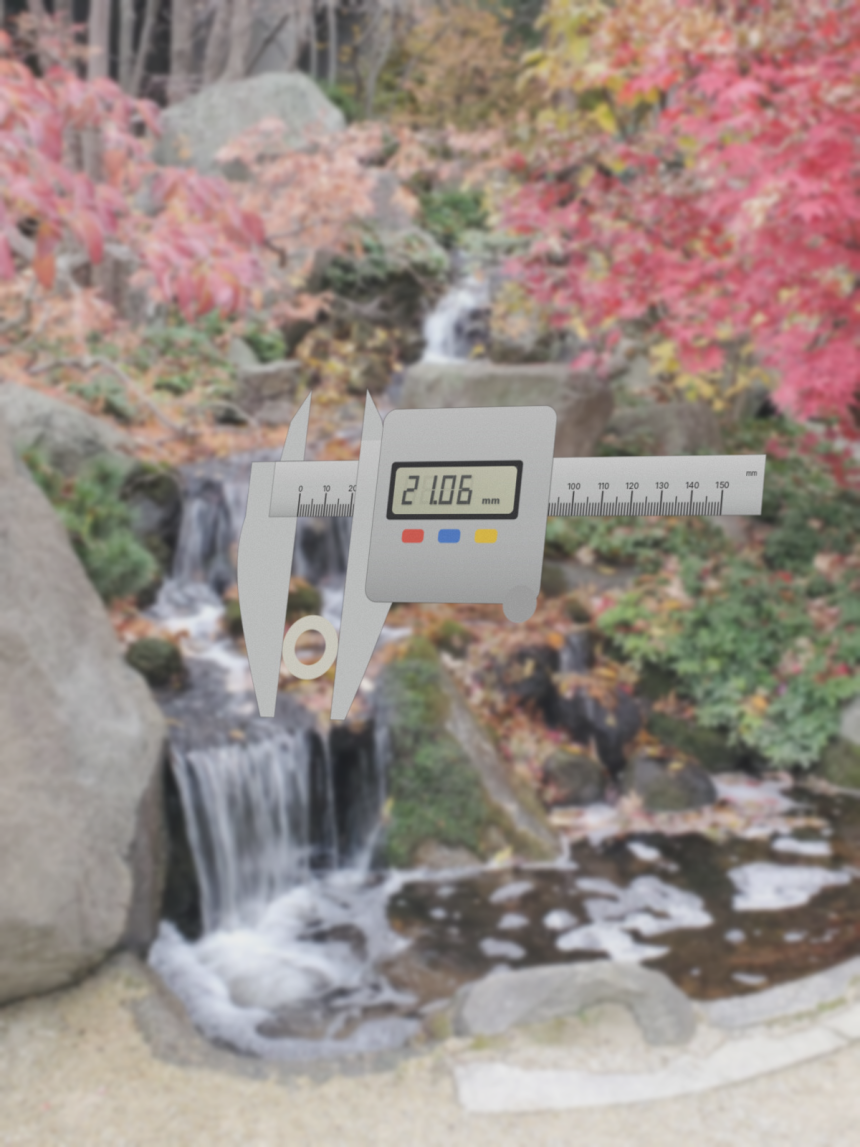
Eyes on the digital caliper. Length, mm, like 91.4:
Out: 21.06
